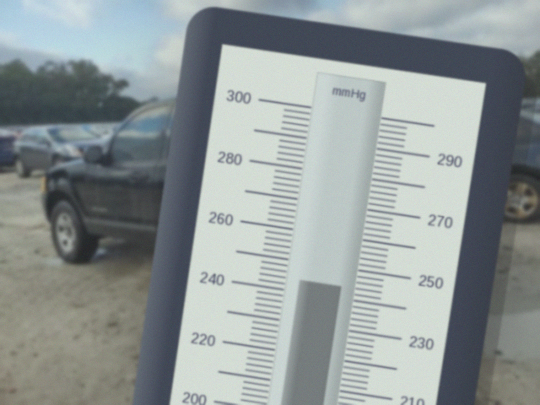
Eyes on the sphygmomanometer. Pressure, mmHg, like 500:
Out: 244
